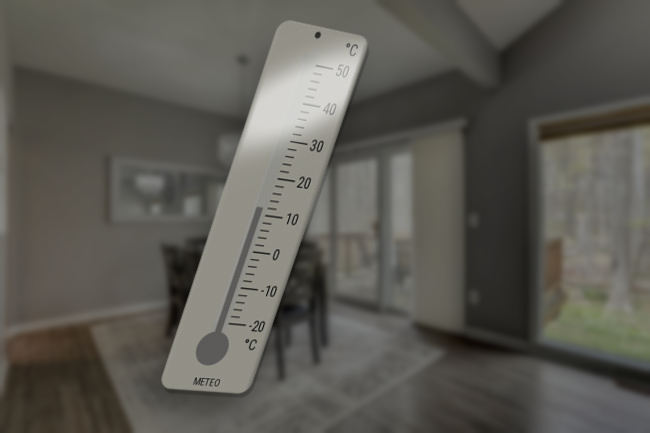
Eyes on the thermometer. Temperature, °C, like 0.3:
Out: 12
